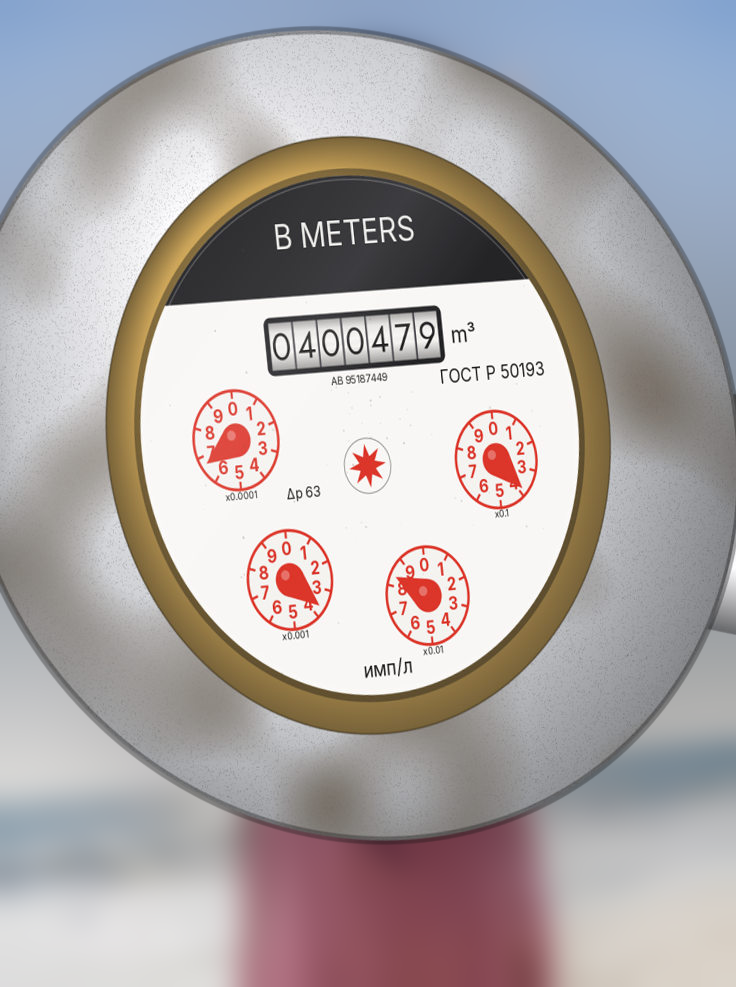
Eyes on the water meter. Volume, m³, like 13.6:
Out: 400479.3836
